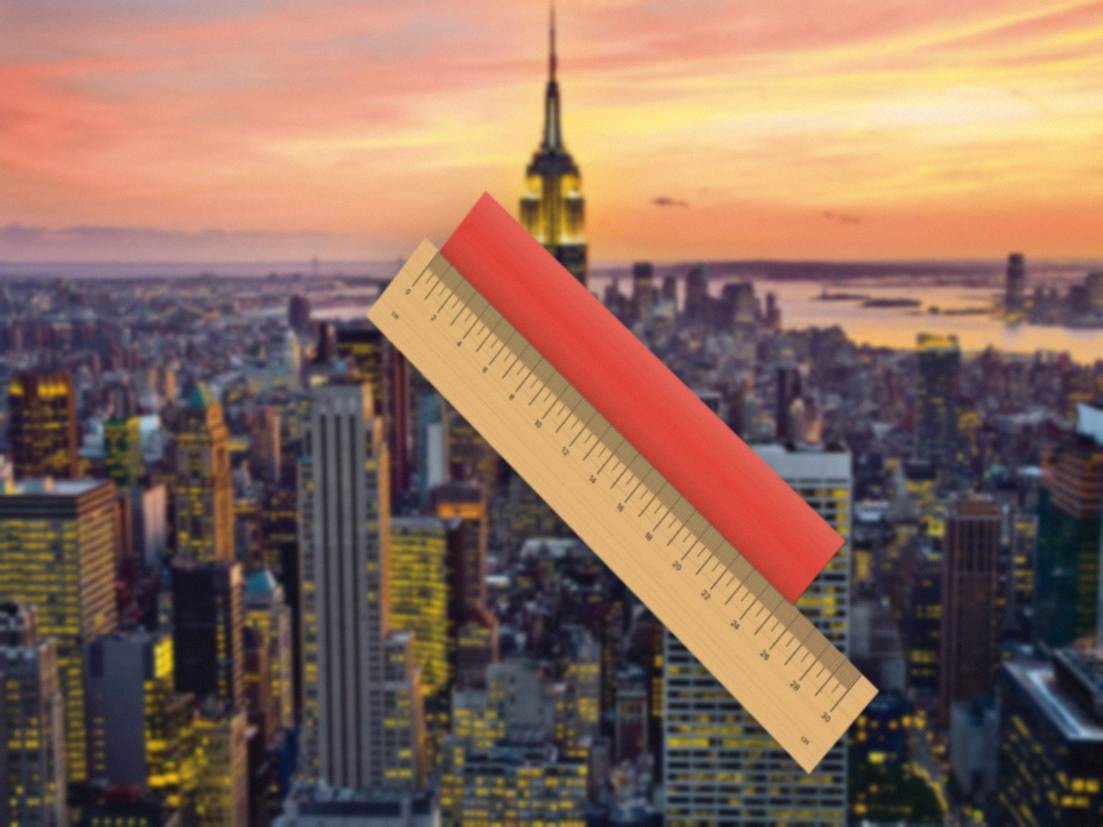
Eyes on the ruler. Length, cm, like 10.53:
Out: 25.5
